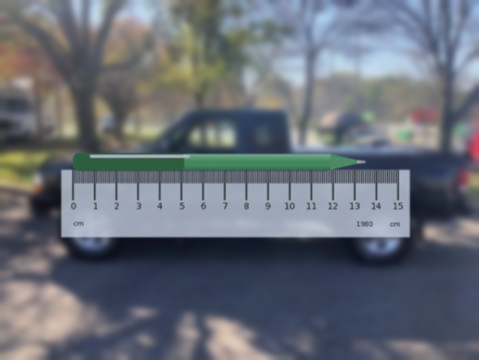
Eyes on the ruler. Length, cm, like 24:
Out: 13.5
